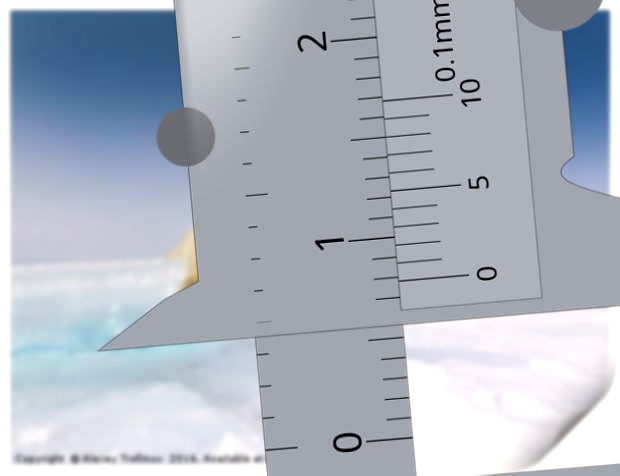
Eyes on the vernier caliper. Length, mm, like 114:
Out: 7.8
